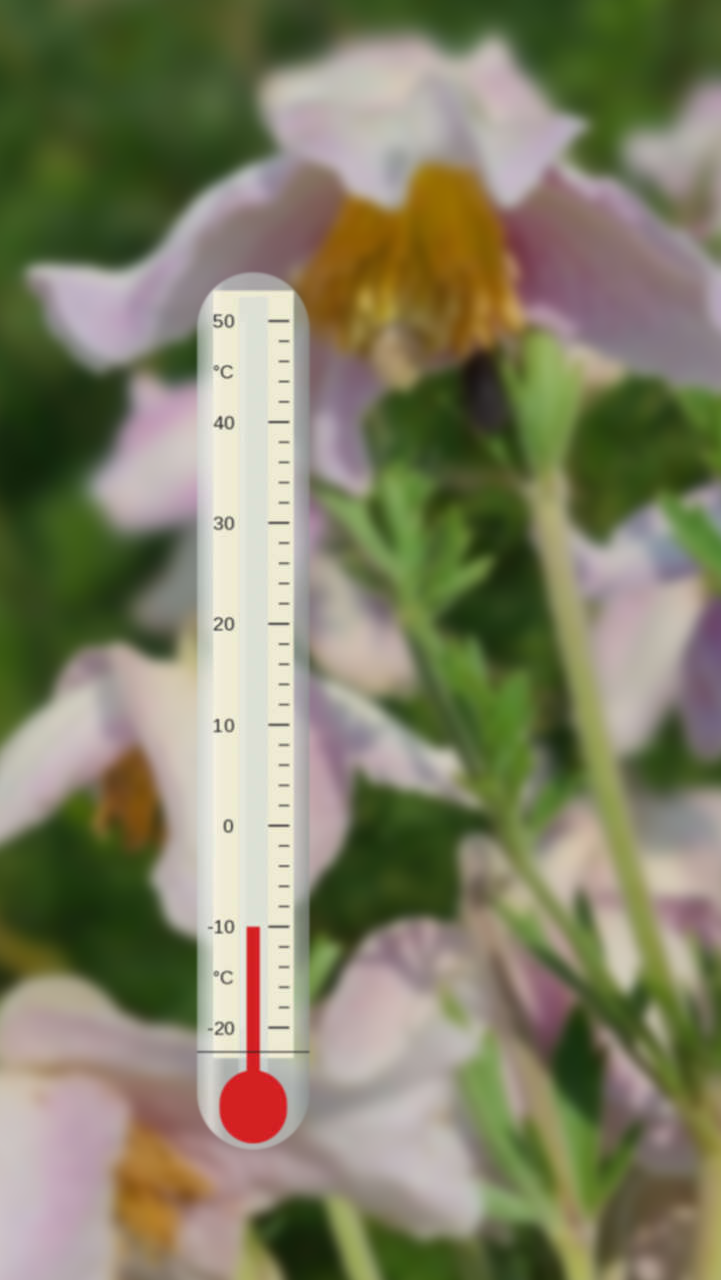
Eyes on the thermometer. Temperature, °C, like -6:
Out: -10
